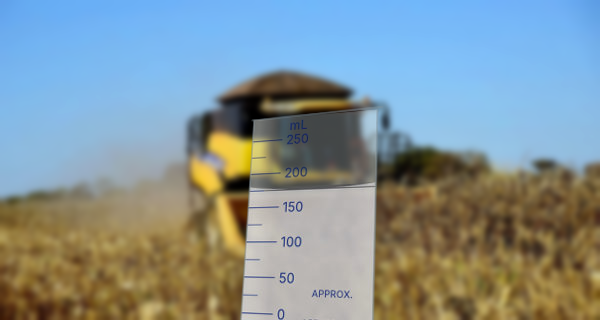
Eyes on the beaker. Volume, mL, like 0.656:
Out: 175
